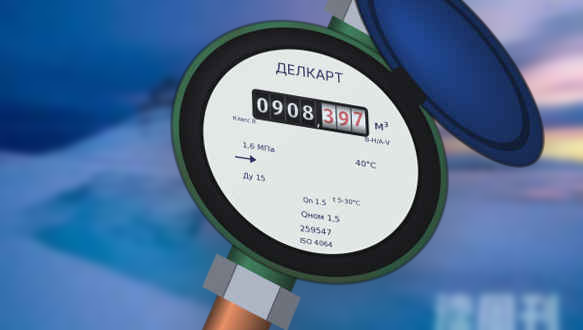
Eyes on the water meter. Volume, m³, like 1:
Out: 908.397
